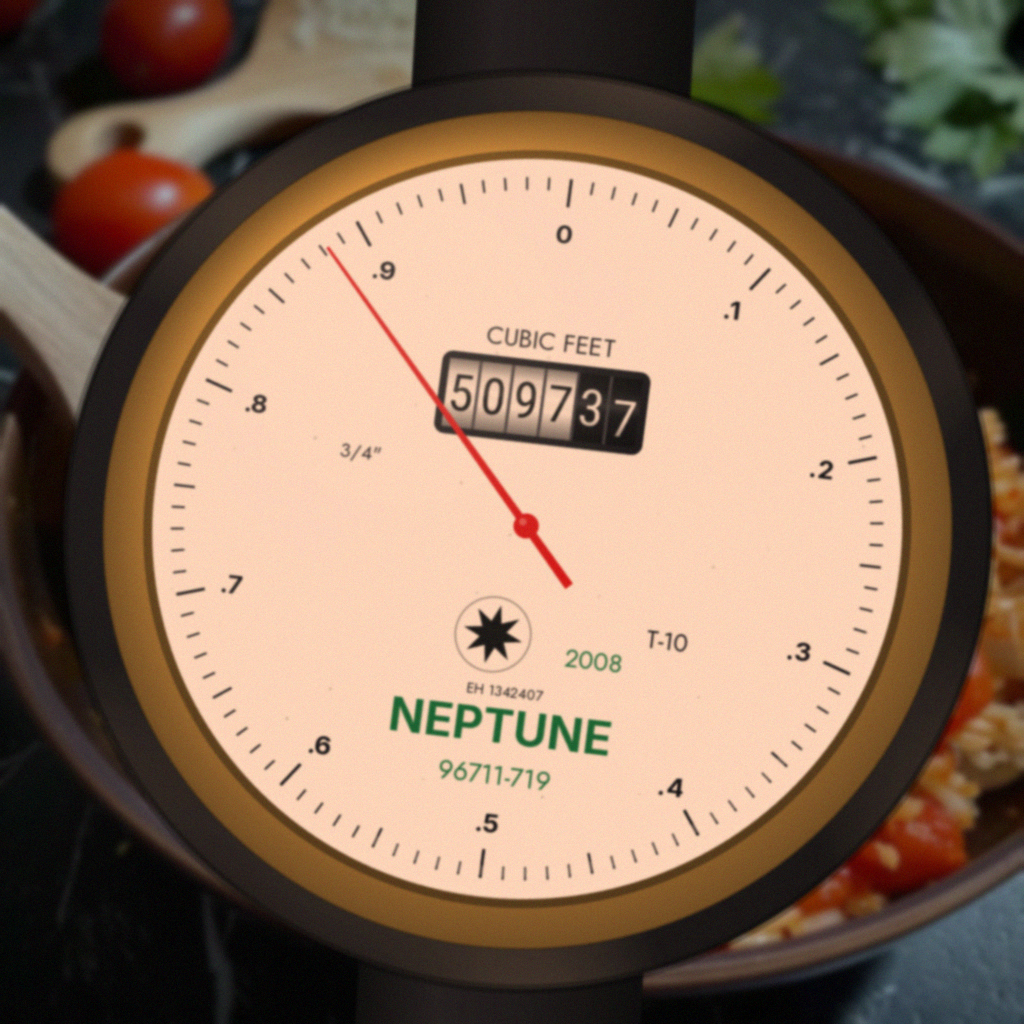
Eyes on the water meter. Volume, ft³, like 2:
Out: 509736.88
